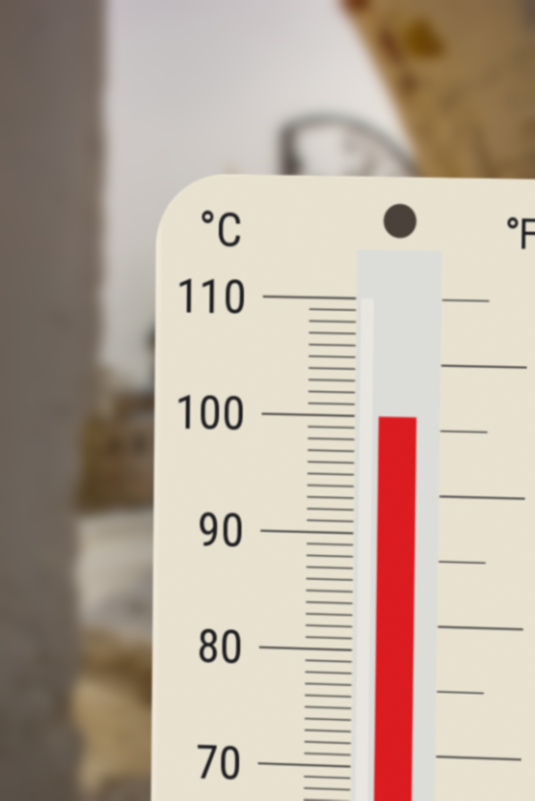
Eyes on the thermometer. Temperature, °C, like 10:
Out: 100
